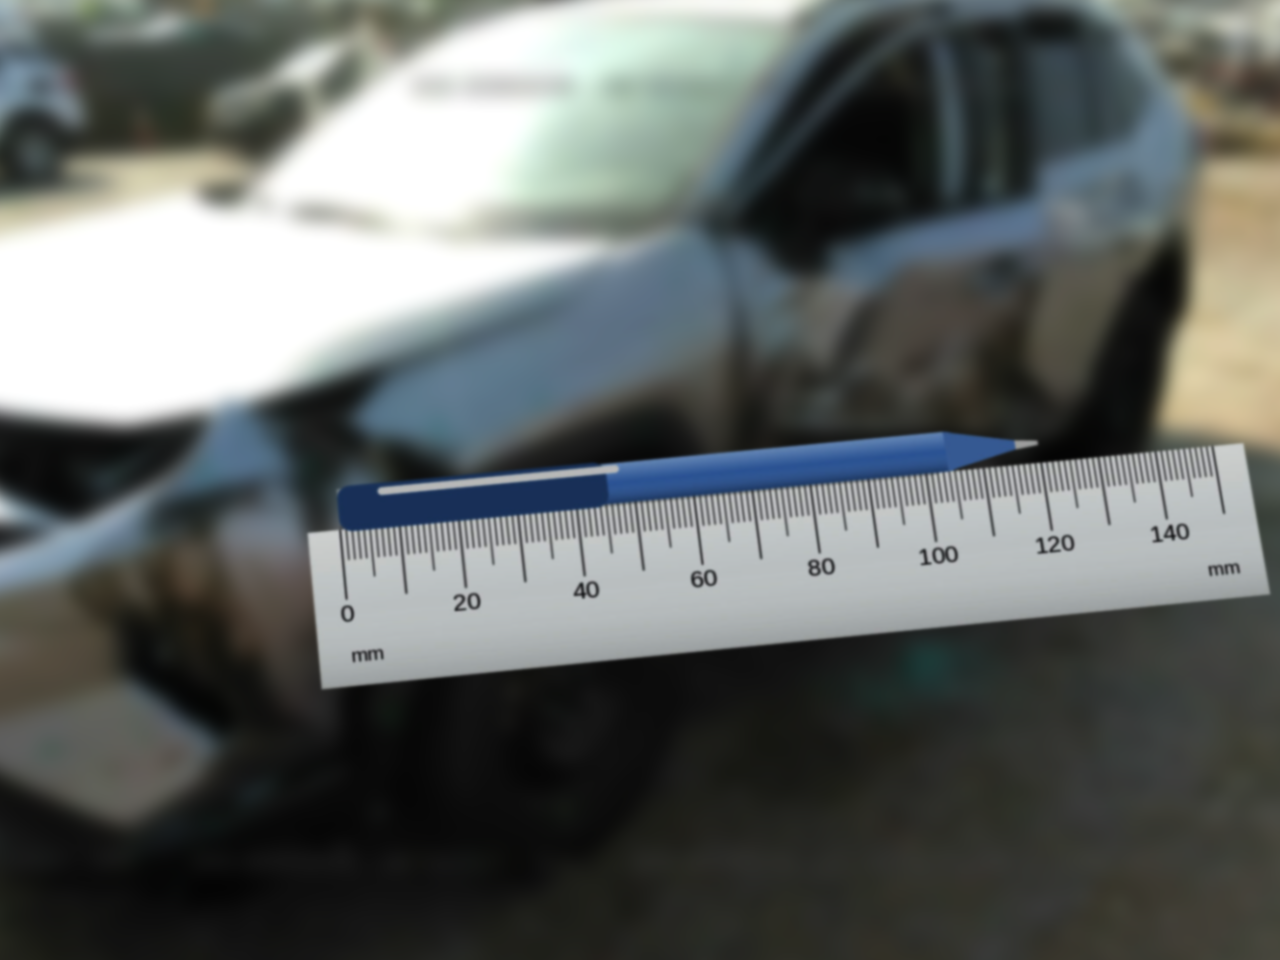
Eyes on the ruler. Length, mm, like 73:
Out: 120
